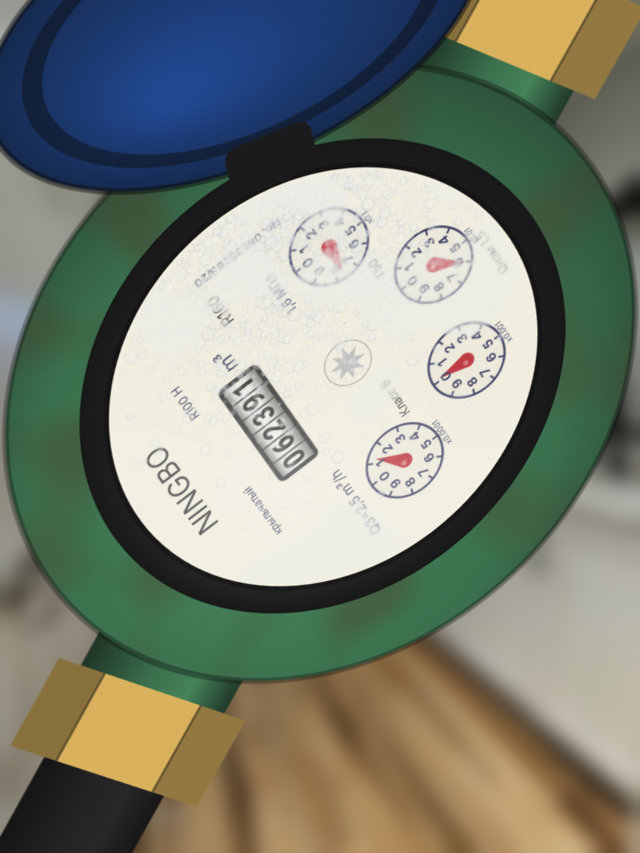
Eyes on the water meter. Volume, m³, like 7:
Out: 62391.7601
